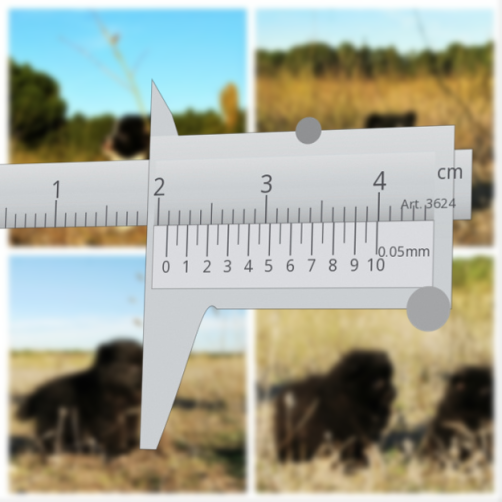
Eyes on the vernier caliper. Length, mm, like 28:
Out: 20.9
